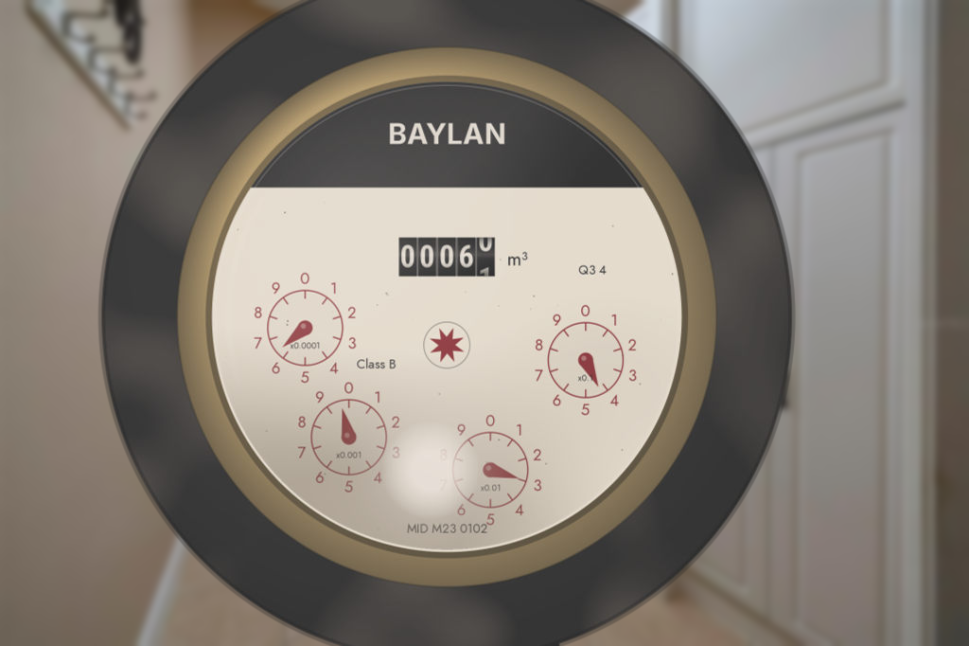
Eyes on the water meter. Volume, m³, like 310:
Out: 60.4296
